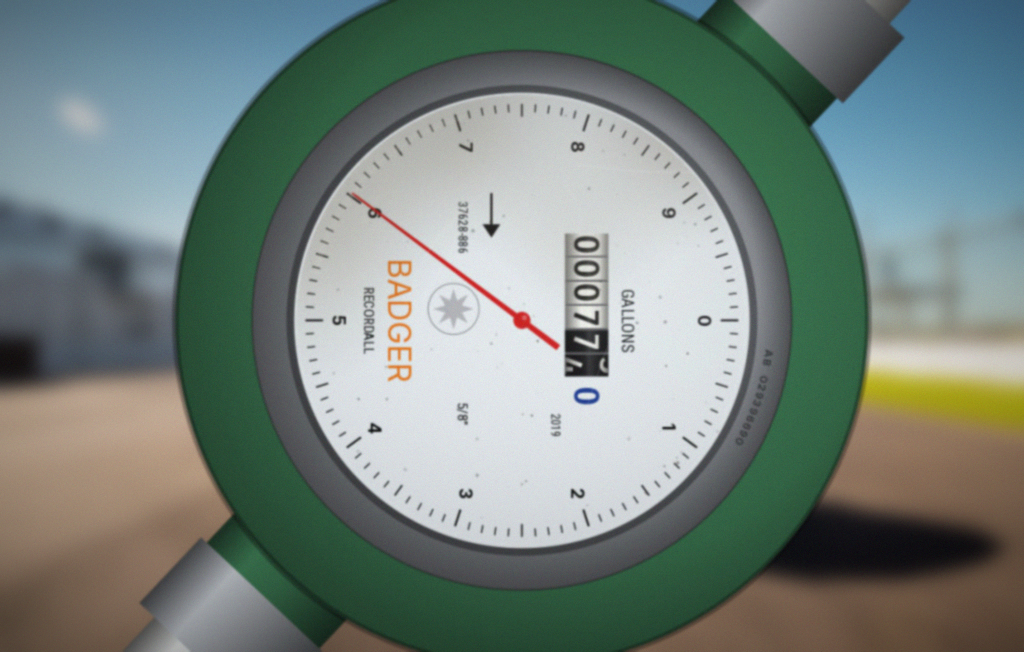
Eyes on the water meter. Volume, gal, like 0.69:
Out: 7736.0
